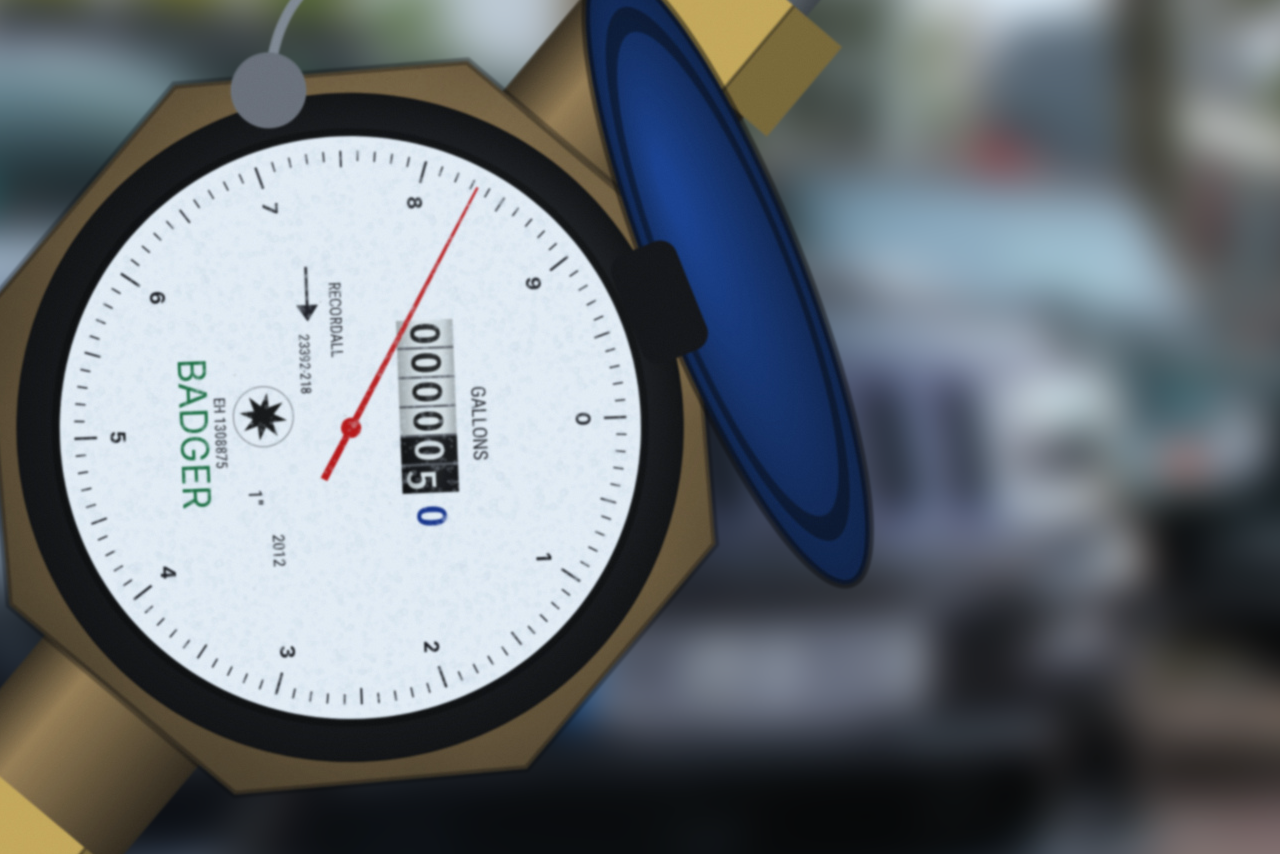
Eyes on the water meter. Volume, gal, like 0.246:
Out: 48.3
